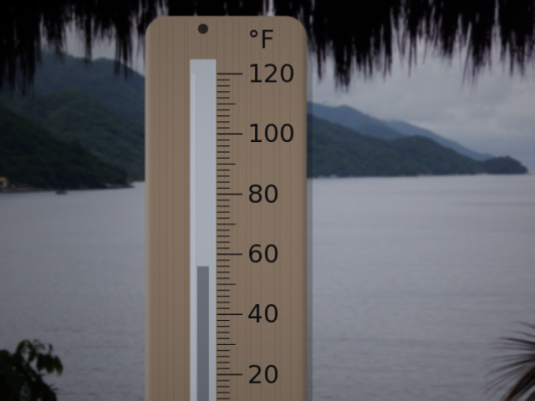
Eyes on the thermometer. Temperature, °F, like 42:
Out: 56
